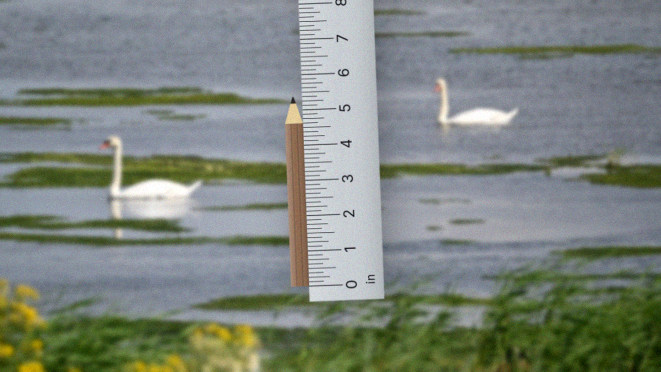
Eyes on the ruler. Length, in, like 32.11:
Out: 5.375
